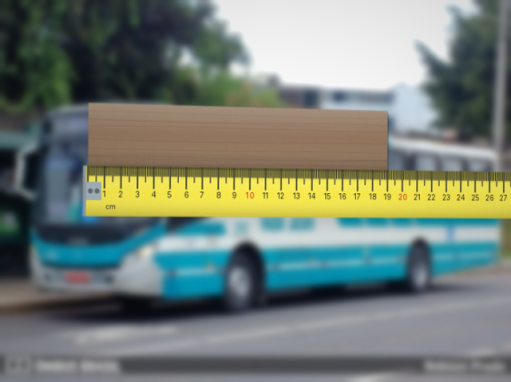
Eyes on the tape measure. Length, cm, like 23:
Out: 19
